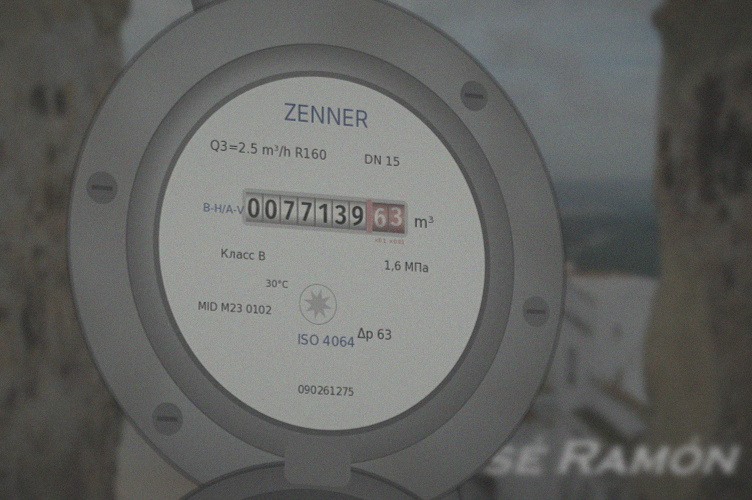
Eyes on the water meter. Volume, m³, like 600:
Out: 77139.63
